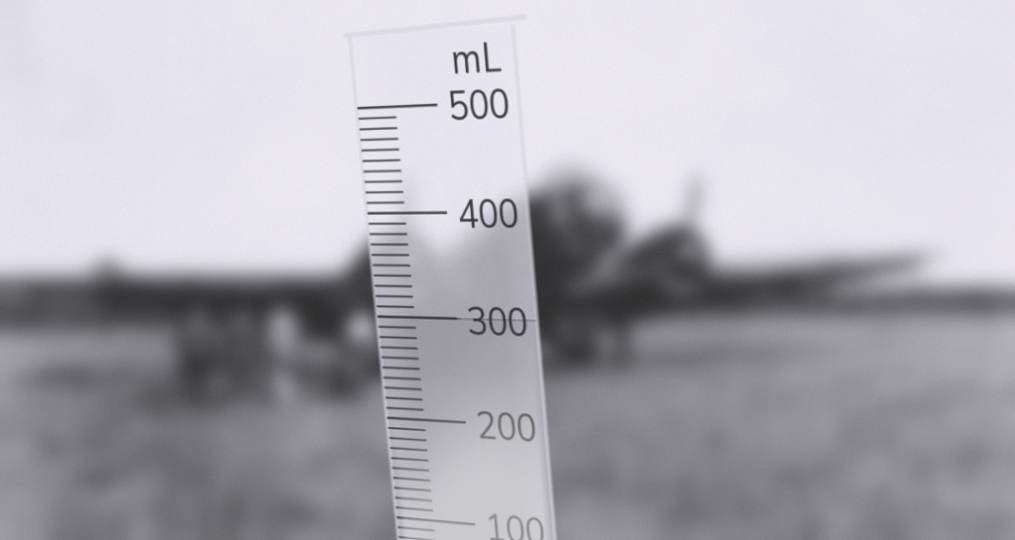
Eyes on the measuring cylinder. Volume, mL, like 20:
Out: 300
